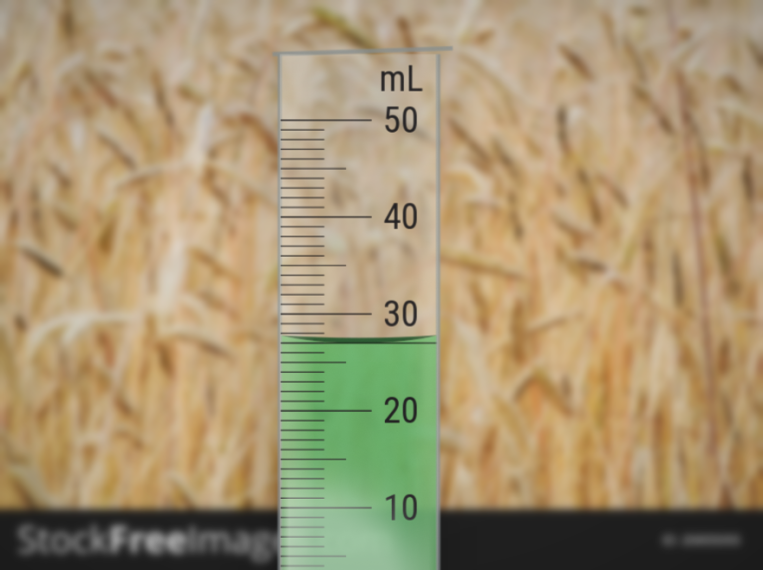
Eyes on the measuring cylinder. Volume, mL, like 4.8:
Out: 27
